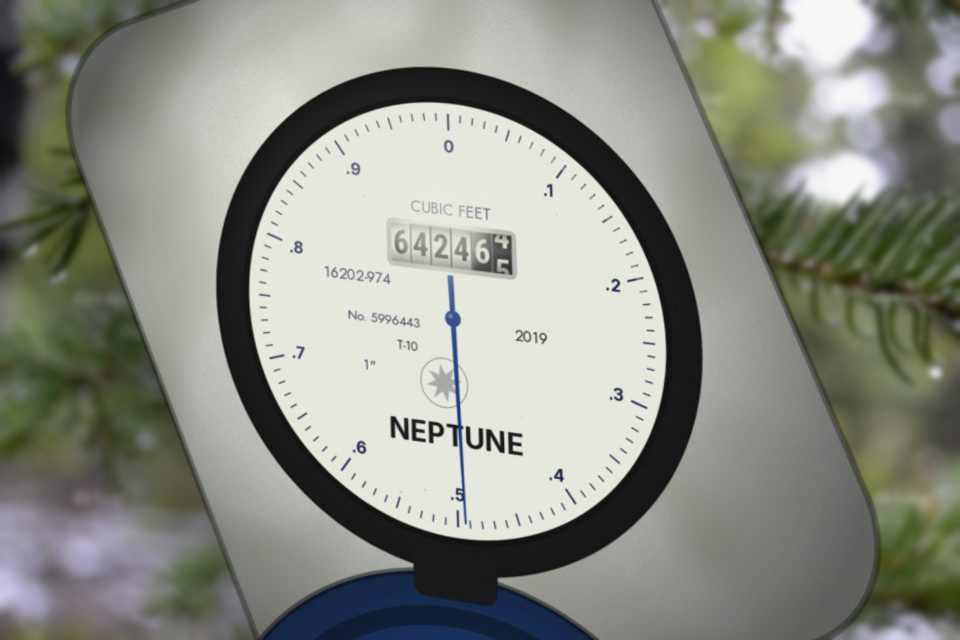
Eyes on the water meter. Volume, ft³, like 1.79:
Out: 642464.49
